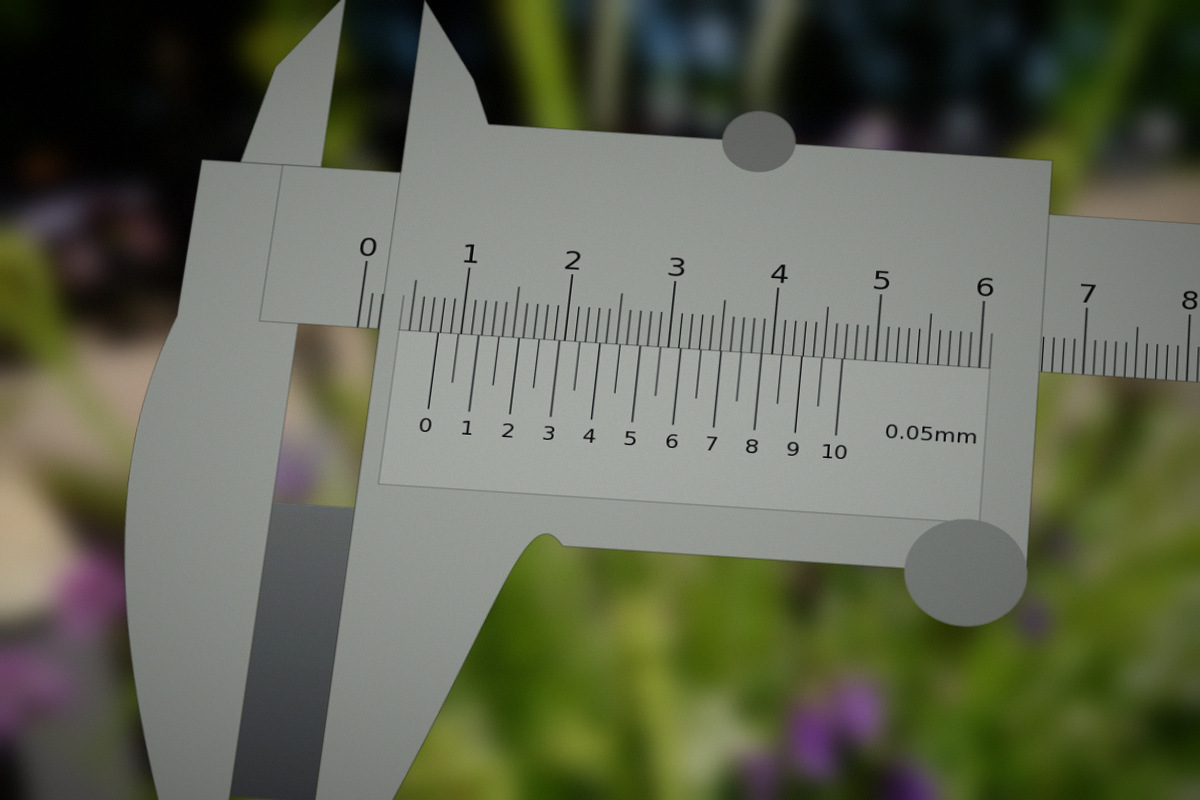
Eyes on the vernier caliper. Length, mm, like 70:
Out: 7.8
